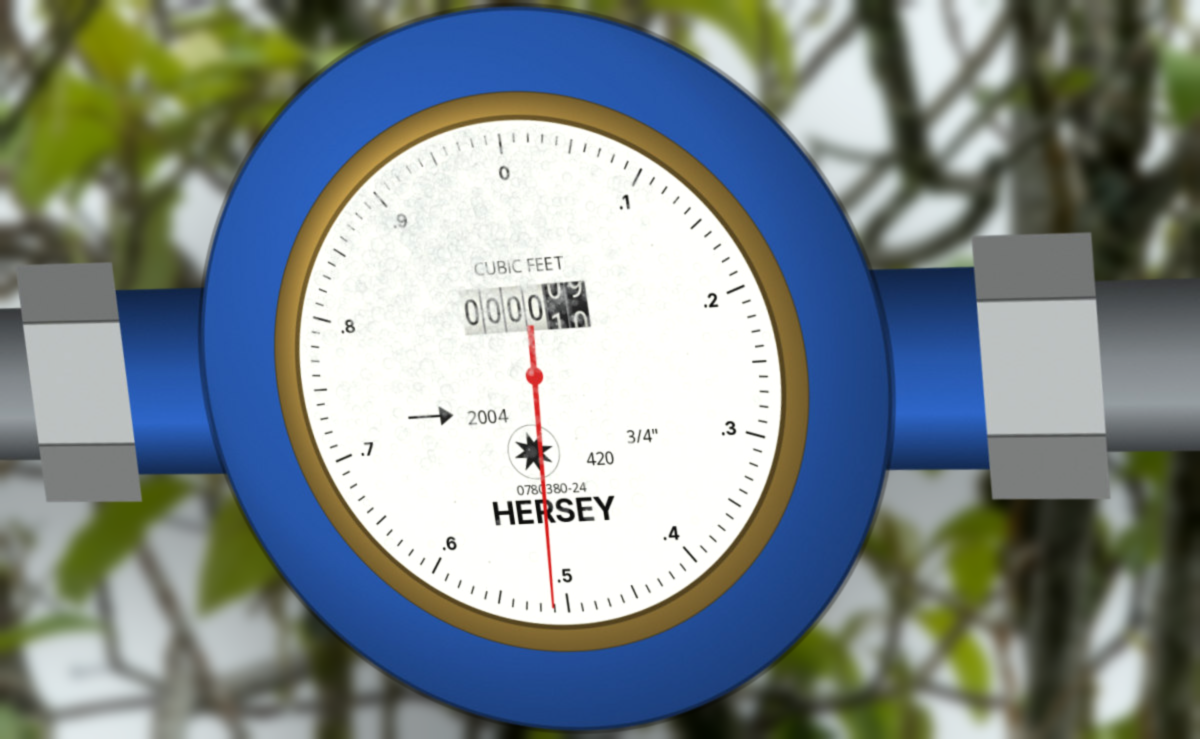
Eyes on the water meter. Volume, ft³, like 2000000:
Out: 9.51
